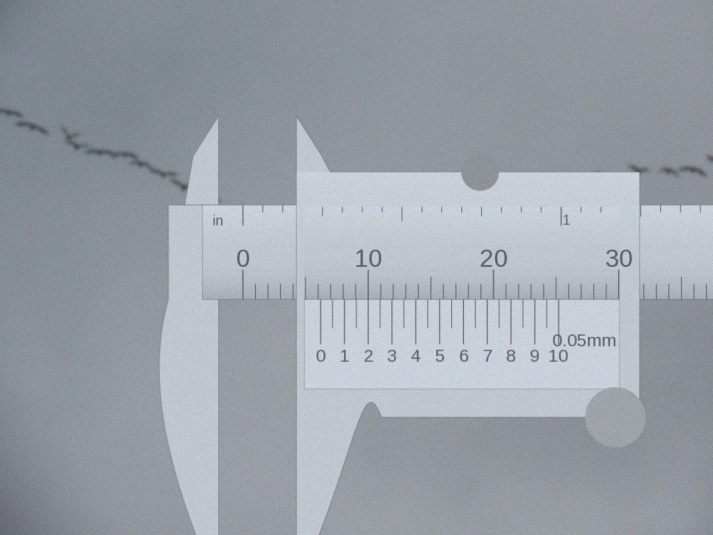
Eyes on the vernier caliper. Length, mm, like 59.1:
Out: 6.2
